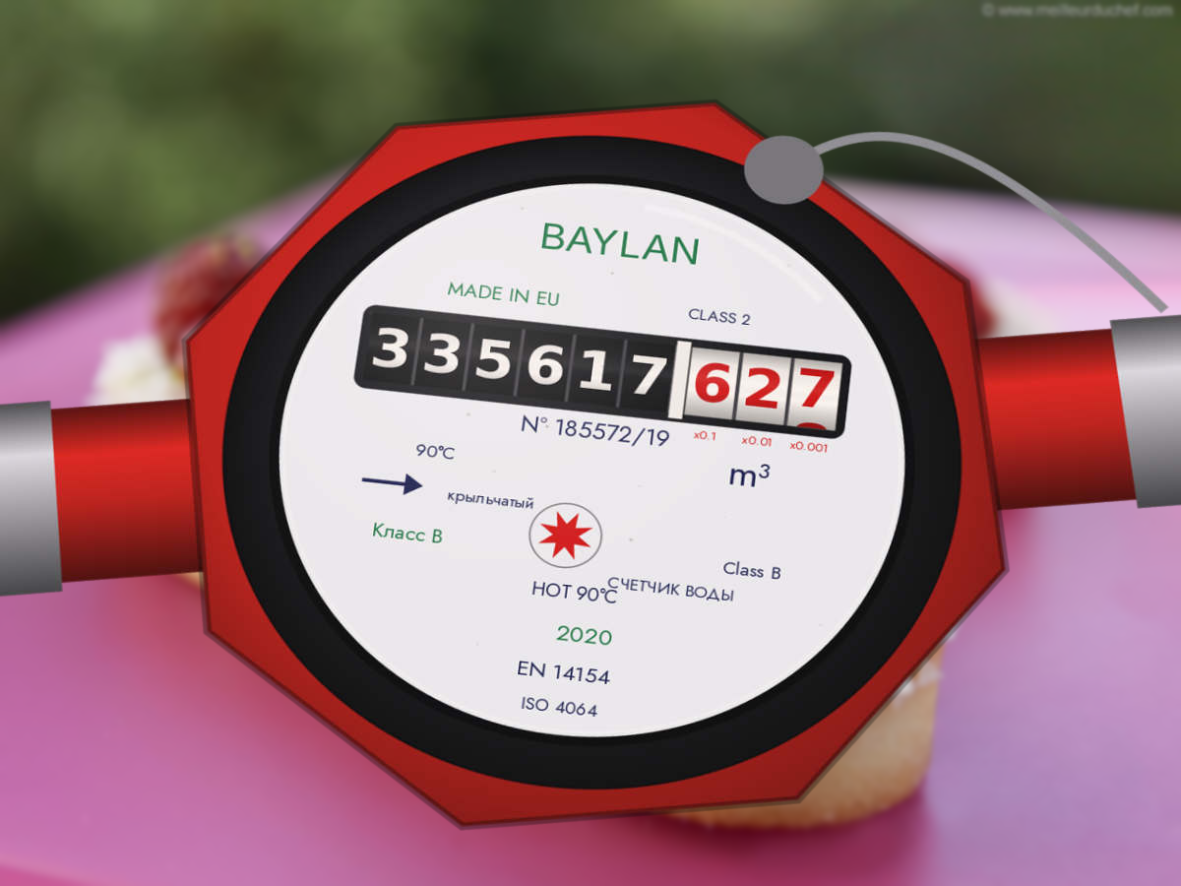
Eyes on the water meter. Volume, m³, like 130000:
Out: 335617.627
